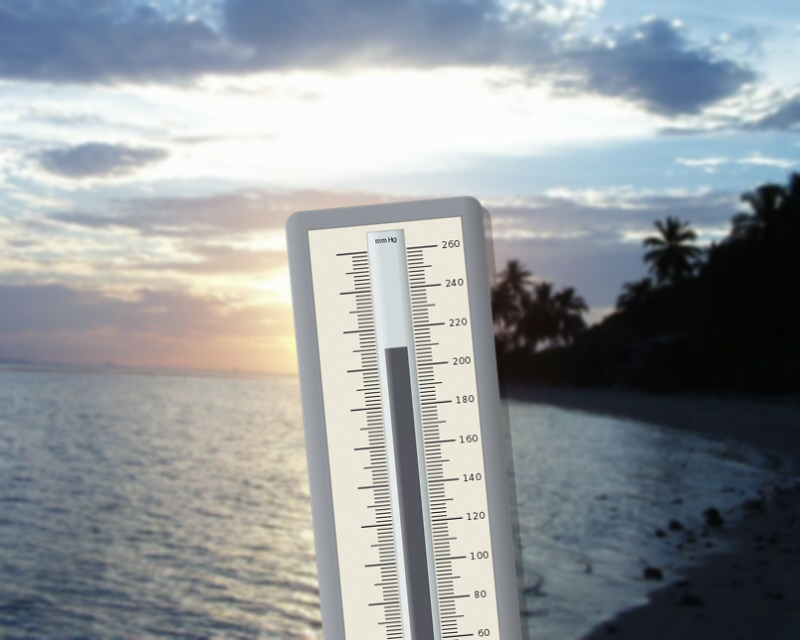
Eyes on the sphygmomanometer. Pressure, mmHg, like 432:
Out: 210
